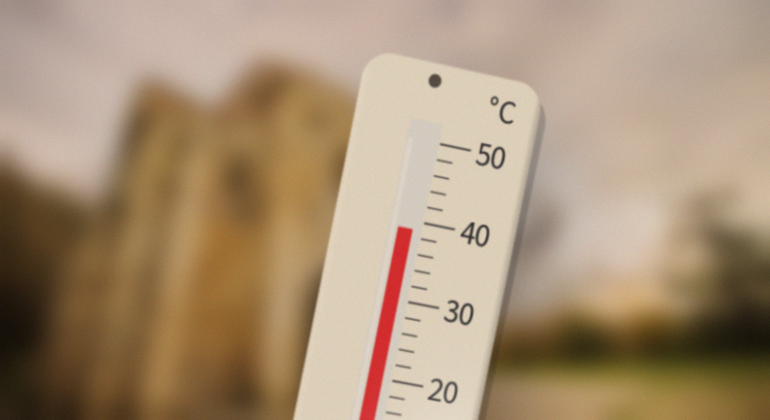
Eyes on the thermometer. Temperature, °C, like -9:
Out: 39
